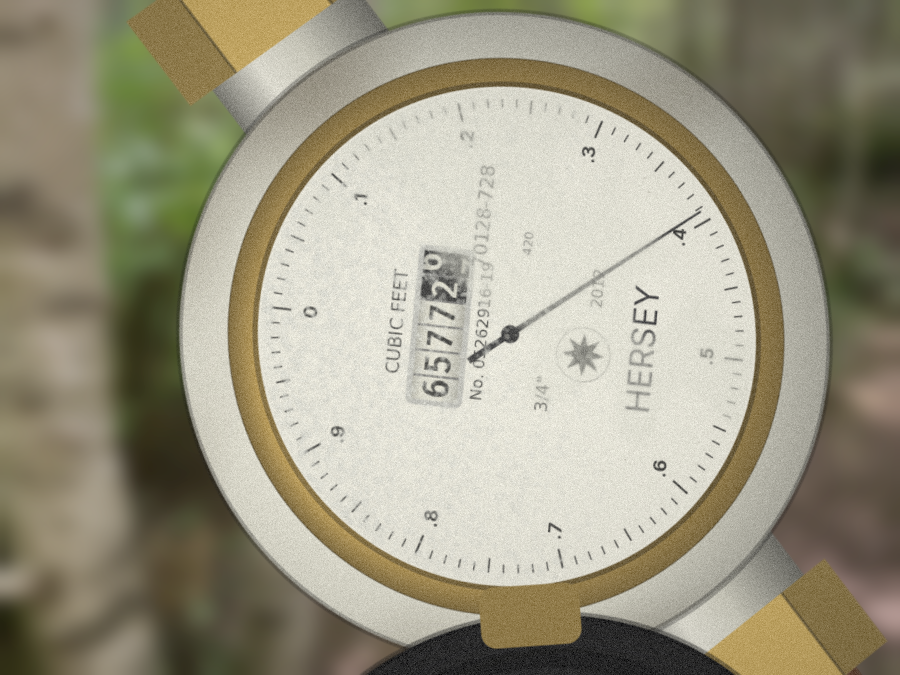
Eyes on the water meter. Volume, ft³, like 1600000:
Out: 657726.39
